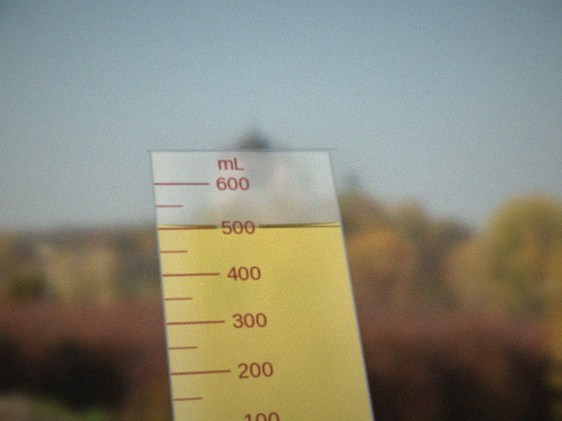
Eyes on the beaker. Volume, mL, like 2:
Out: 500
